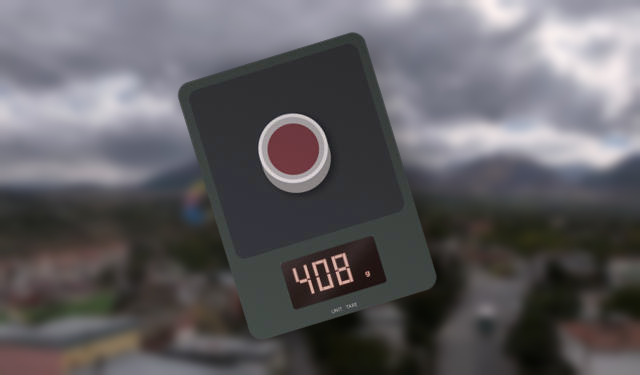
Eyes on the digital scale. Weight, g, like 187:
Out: 408
